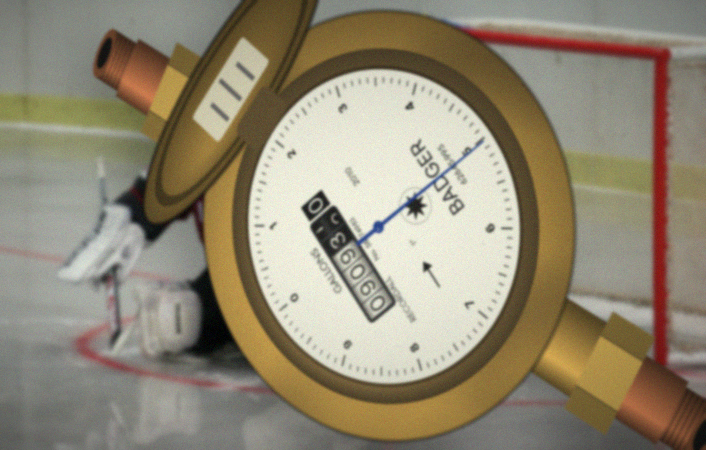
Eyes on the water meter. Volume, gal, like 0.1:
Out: 909315.0
